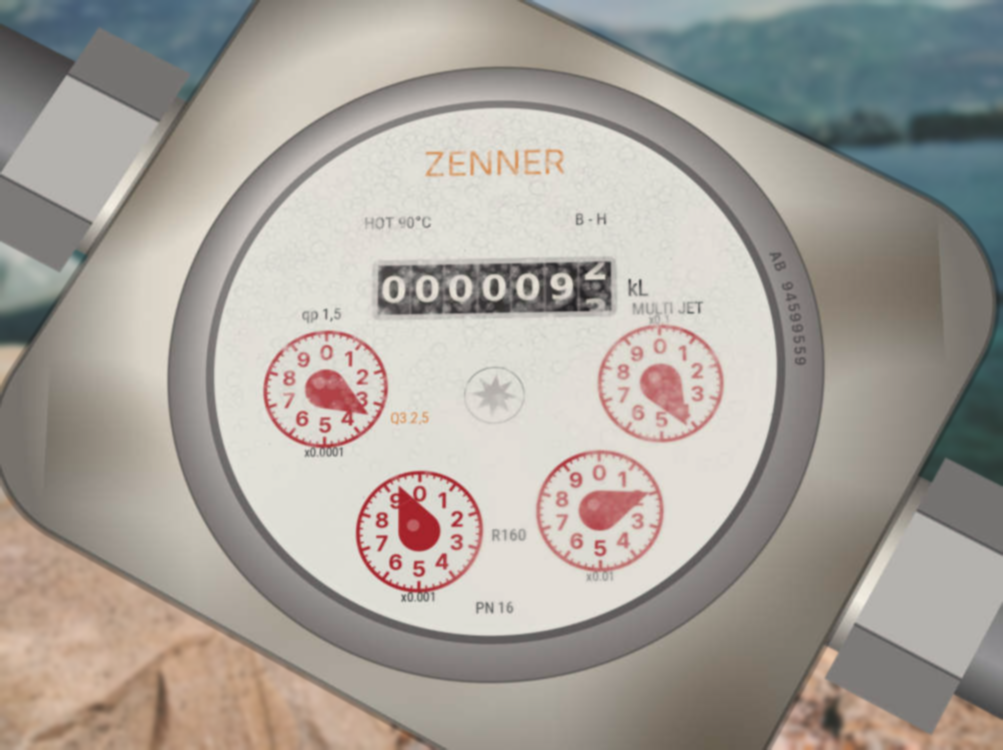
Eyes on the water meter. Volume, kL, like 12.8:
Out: 92.4193
